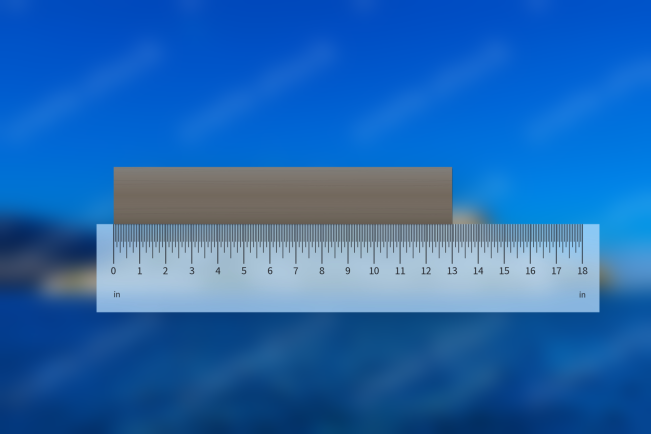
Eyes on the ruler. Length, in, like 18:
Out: 13
